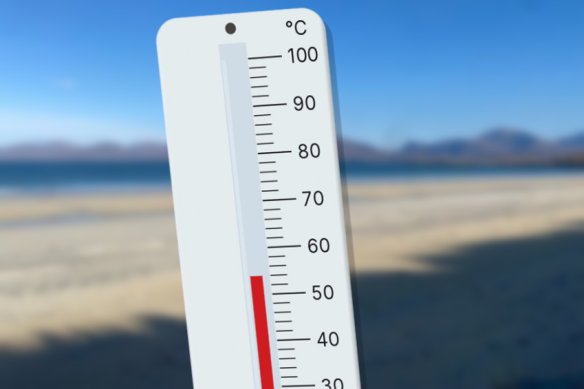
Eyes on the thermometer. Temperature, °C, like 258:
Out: 54
